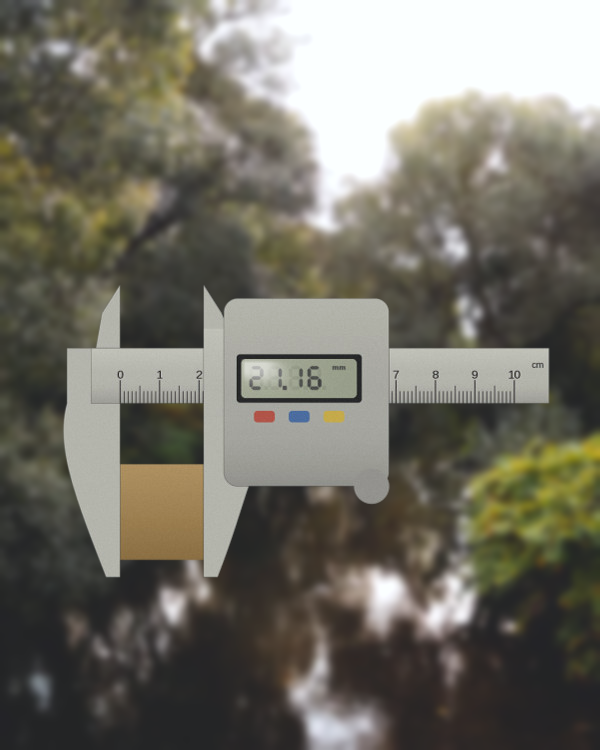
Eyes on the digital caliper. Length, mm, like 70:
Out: 21.16
